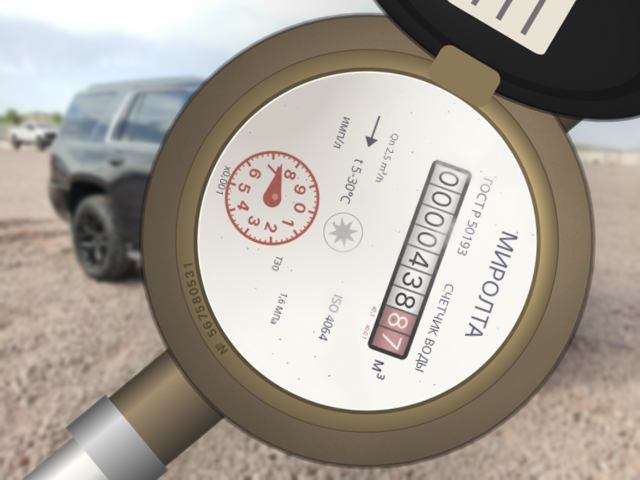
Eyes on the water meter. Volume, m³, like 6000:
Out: 438.877
